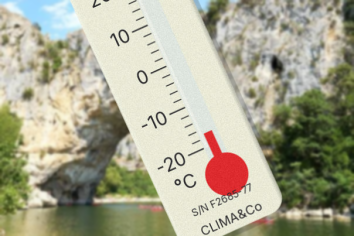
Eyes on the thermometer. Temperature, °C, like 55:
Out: -17
